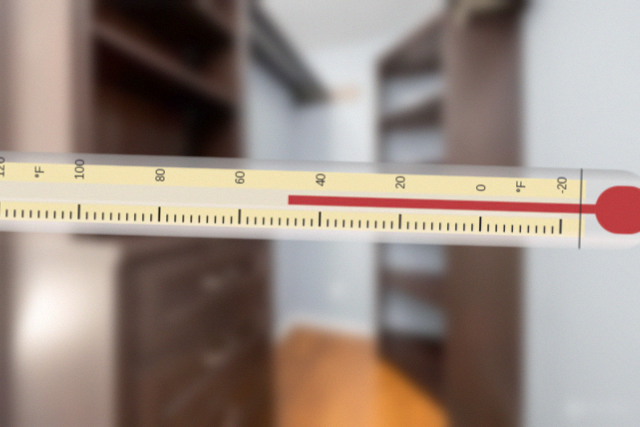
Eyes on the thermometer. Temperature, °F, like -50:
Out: 48
